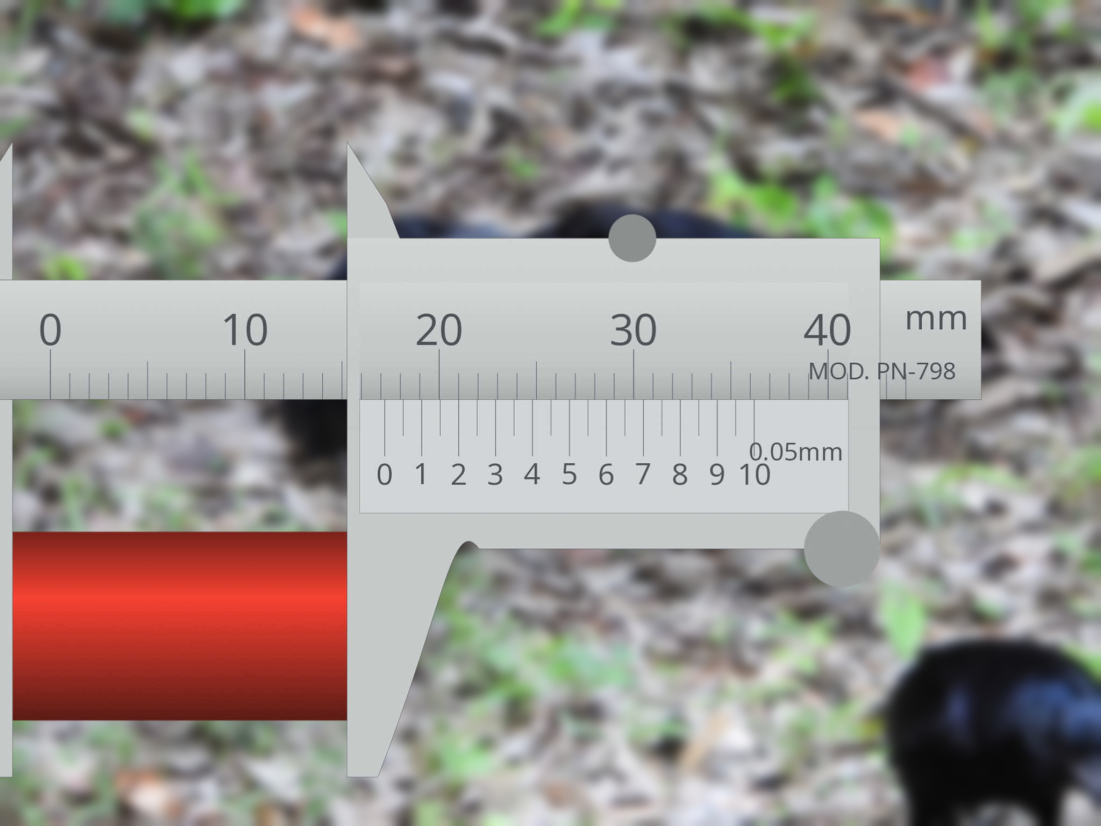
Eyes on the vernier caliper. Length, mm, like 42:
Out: 17.2
